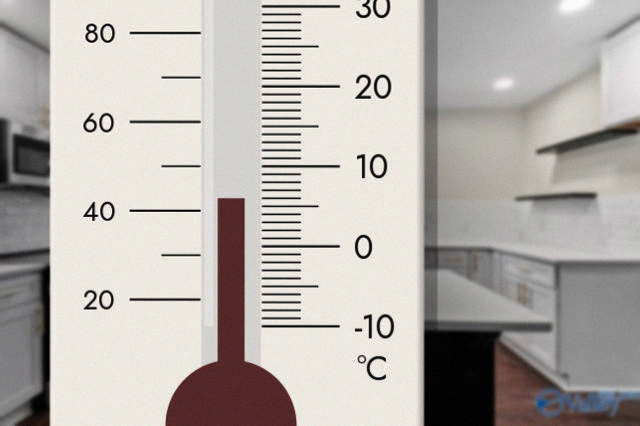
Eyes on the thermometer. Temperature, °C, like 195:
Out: 6
